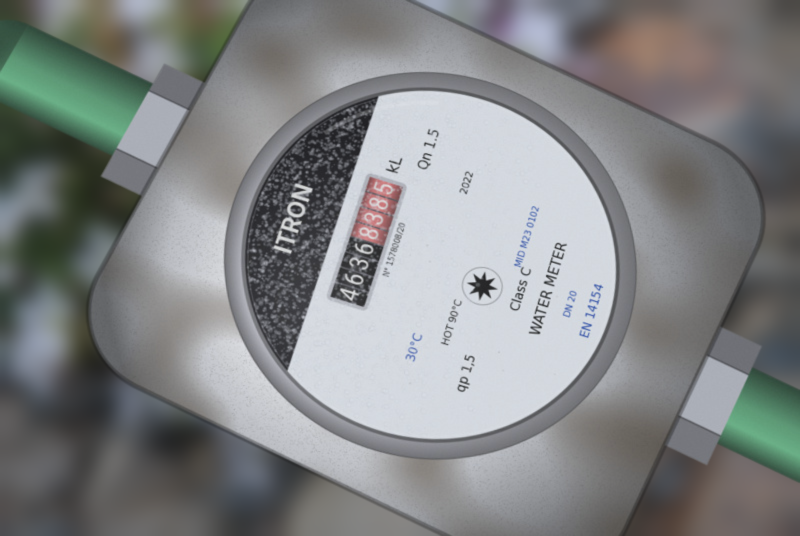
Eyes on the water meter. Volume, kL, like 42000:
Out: 4636.8385
